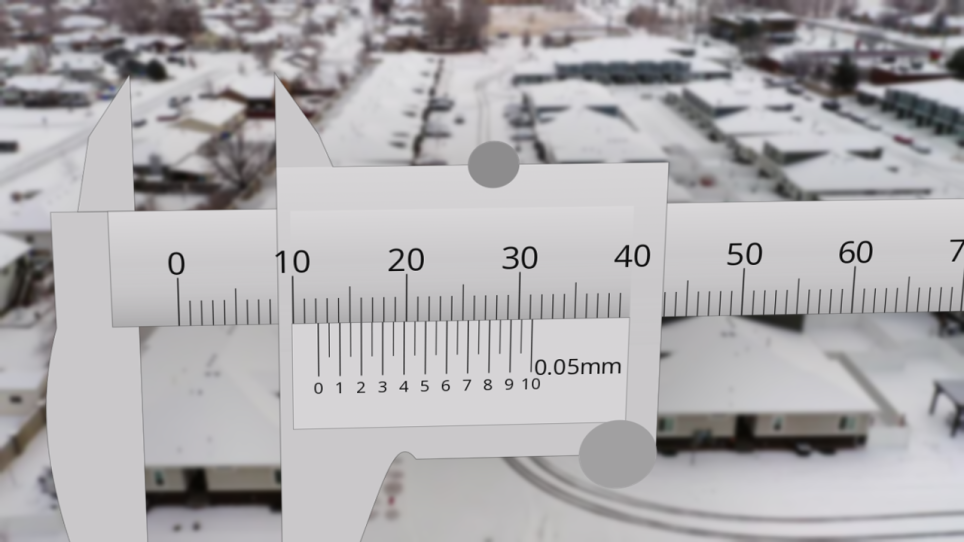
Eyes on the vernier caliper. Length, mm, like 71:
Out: 12.2
